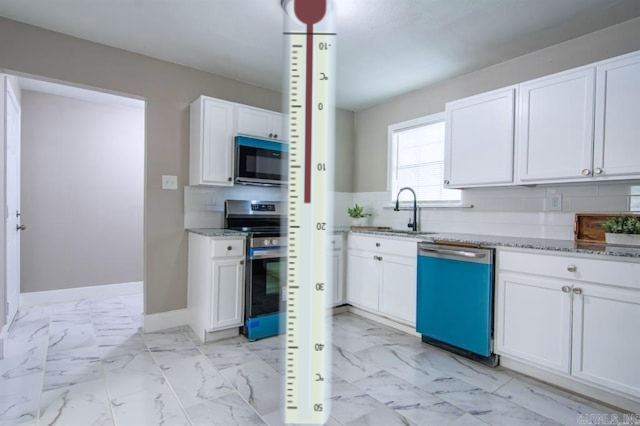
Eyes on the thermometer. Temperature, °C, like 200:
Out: 16
